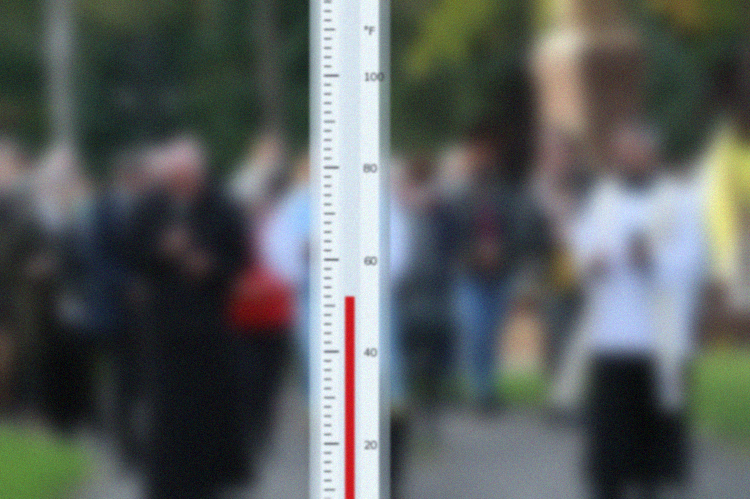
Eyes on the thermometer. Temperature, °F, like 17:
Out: 52
